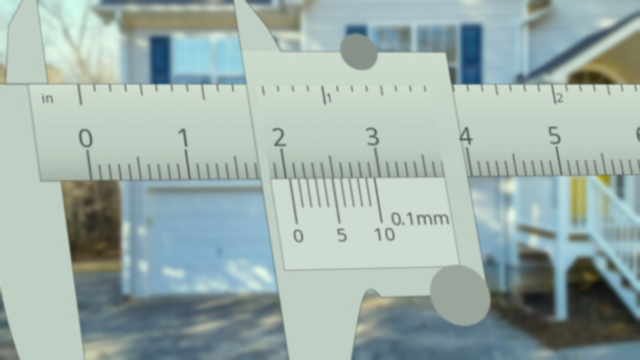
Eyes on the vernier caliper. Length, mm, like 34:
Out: 20.4
